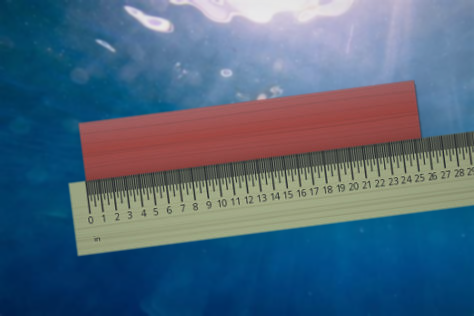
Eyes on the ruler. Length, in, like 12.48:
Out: 25.5
